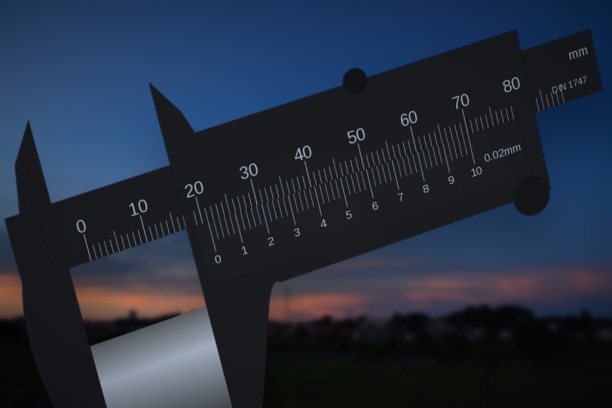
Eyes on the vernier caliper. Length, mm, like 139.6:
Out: 21.0
